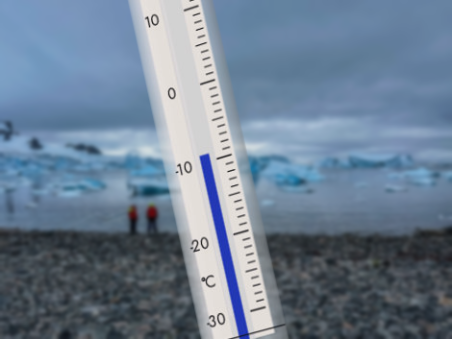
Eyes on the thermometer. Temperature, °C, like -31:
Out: -9
